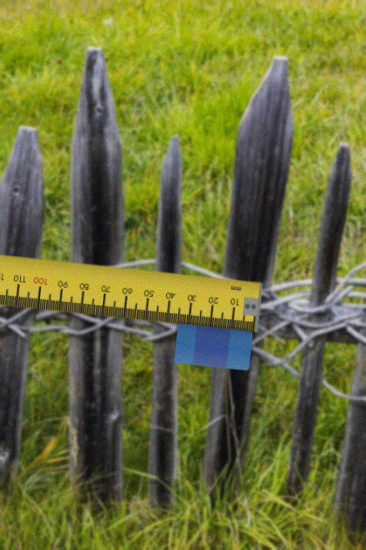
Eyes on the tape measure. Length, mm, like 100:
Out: 35
